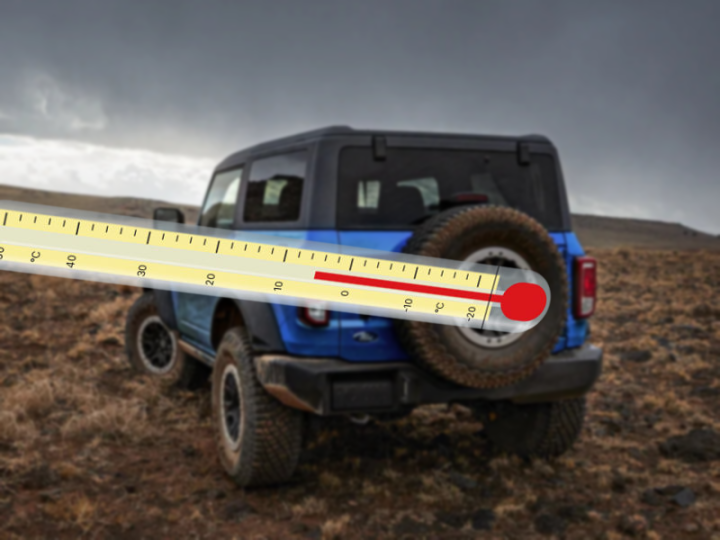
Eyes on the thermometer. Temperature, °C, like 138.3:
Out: 5
